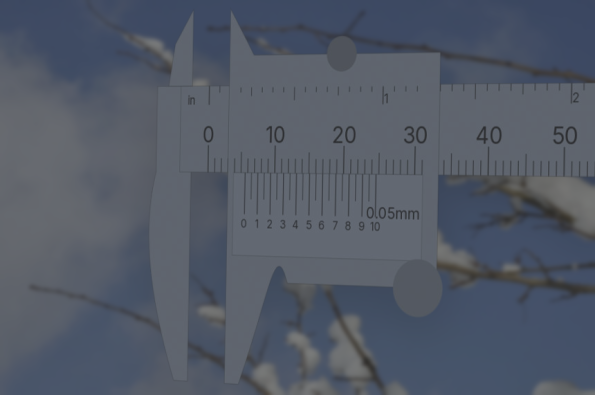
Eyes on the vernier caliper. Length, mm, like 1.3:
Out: 5.6
